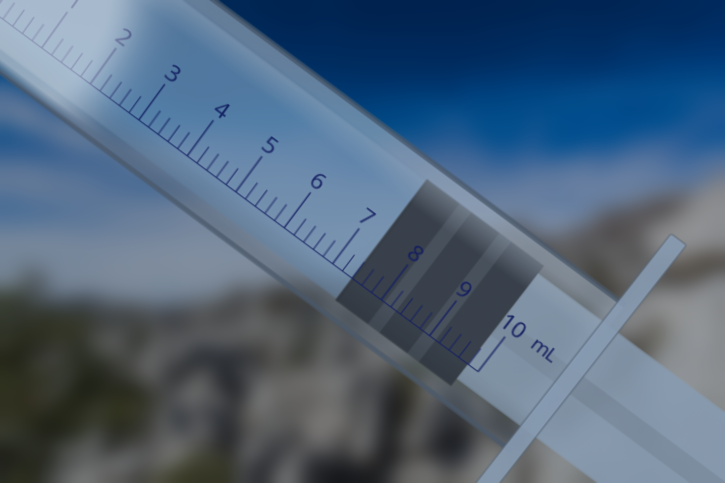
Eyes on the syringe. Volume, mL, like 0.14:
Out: 7.4
